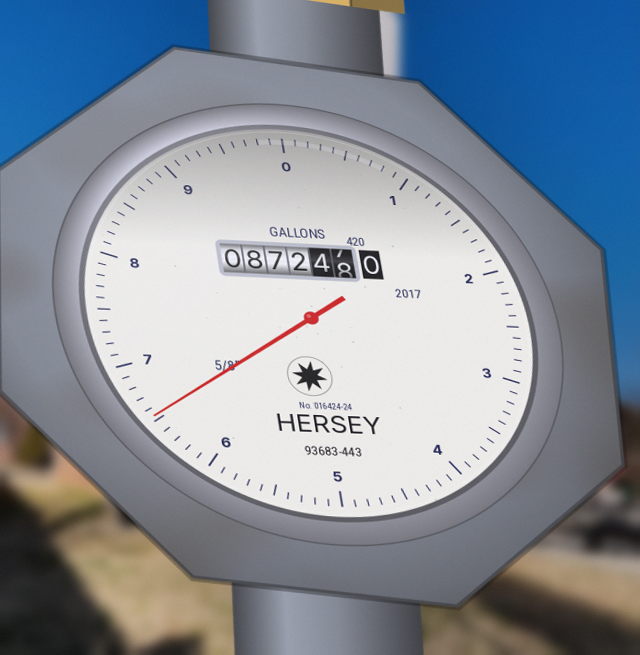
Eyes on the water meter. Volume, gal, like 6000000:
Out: 872476.5
